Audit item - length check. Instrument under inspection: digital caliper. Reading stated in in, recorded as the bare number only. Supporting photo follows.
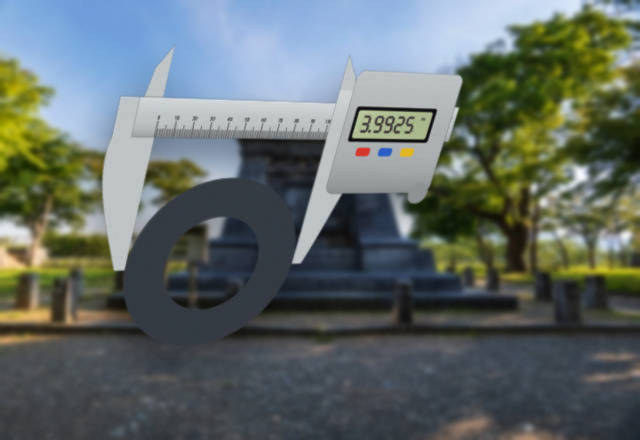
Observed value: 3.9925
